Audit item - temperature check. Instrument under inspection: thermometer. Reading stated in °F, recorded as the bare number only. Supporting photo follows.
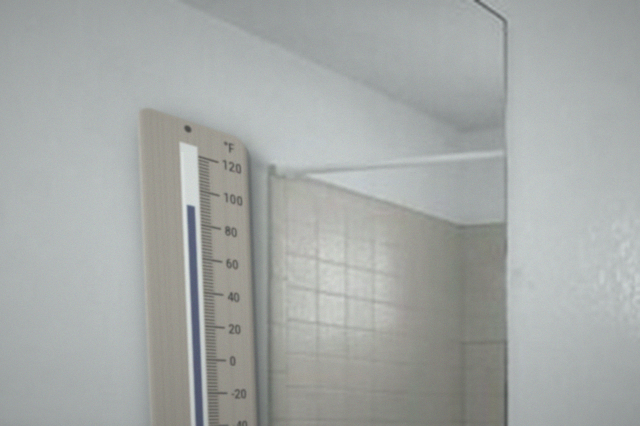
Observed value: 90
